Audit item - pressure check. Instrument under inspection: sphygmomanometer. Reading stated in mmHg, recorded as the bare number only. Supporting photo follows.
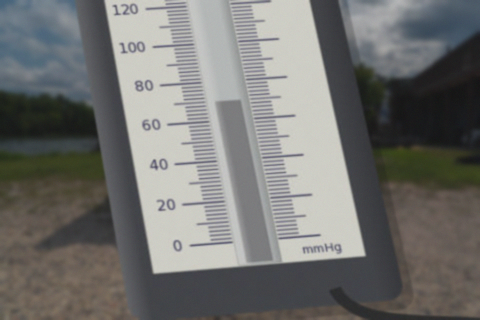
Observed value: 70
